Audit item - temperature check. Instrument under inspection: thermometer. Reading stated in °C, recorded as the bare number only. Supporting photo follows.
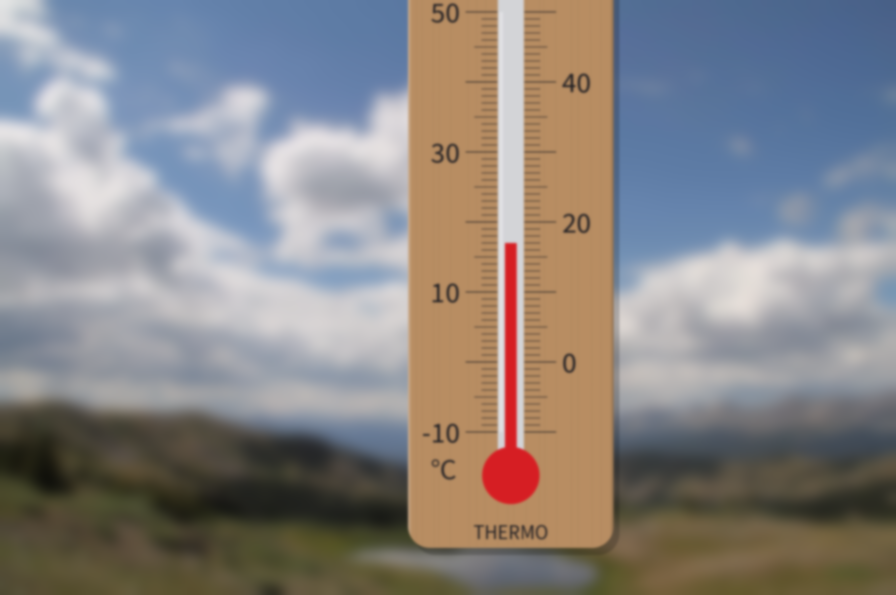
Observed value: 17
